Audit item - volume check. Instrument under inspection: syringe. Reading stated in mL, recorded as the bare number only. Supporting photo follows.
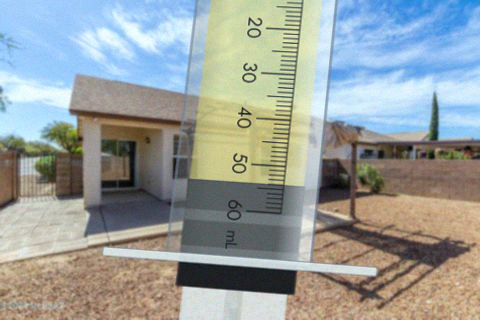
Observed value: 54
